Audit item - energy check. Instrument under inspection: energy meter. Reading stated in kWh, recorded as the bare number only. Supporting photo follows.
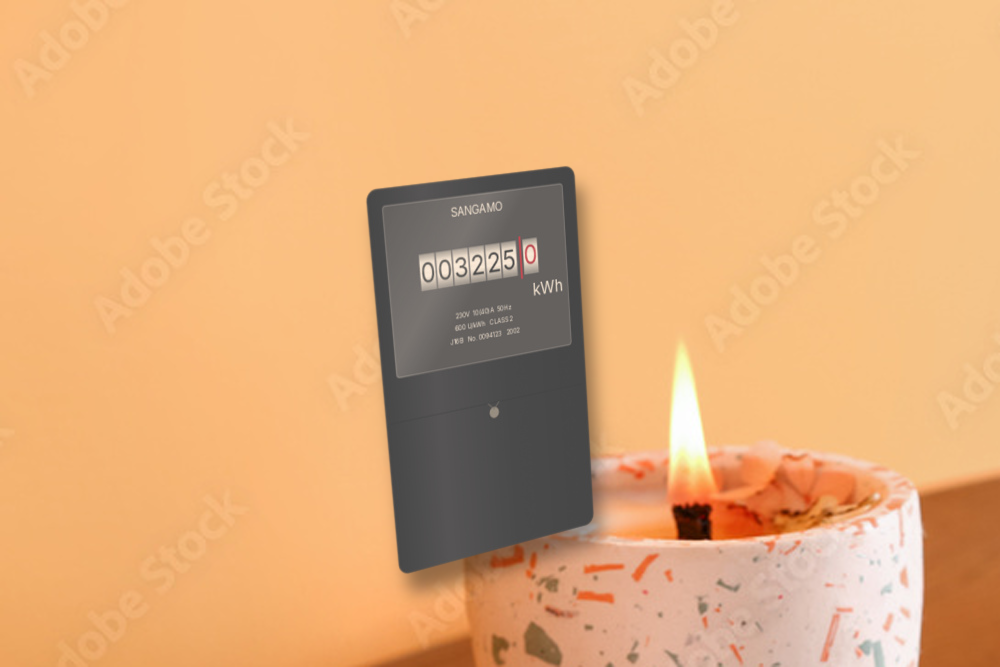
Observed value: 3225.0
